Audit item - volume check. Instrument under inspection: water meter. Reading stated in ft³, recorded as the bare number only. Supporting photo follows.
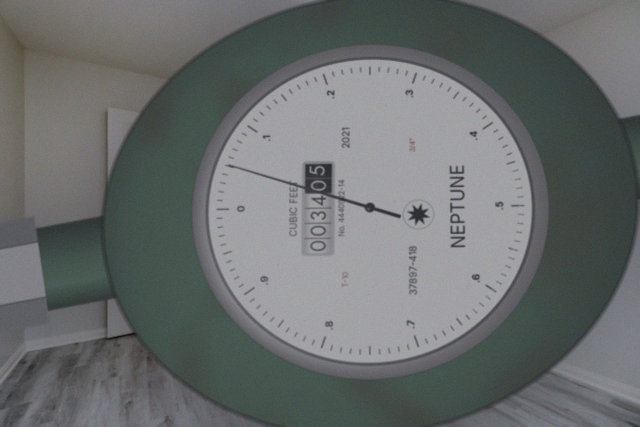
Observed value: 3405.05
